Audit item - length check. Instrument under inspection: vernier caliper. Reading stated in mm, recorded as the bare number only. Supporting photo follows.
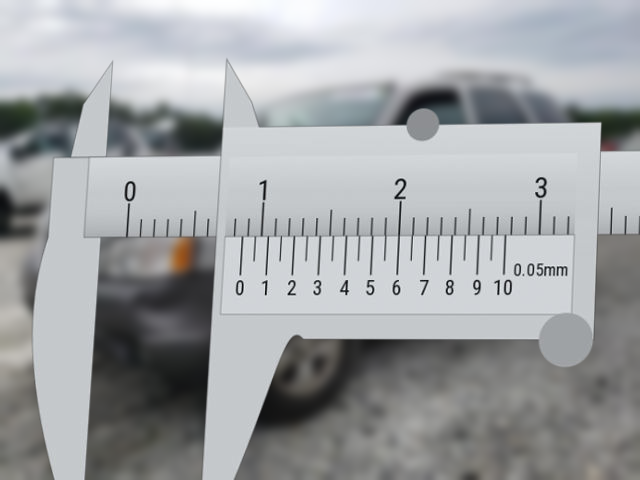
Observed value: 8.6
